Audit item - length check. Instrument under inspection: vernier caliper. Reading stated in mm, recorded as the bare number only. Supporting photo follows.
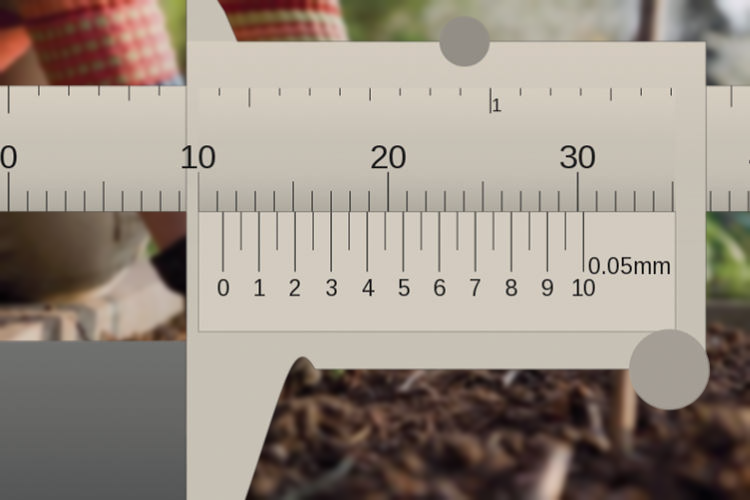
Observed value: 11.3
